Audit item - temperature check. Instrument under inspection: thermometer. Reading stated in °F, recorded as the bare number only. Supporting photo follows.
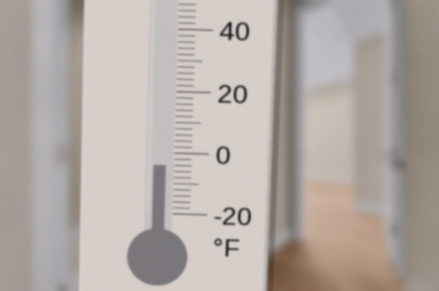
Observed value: -4
